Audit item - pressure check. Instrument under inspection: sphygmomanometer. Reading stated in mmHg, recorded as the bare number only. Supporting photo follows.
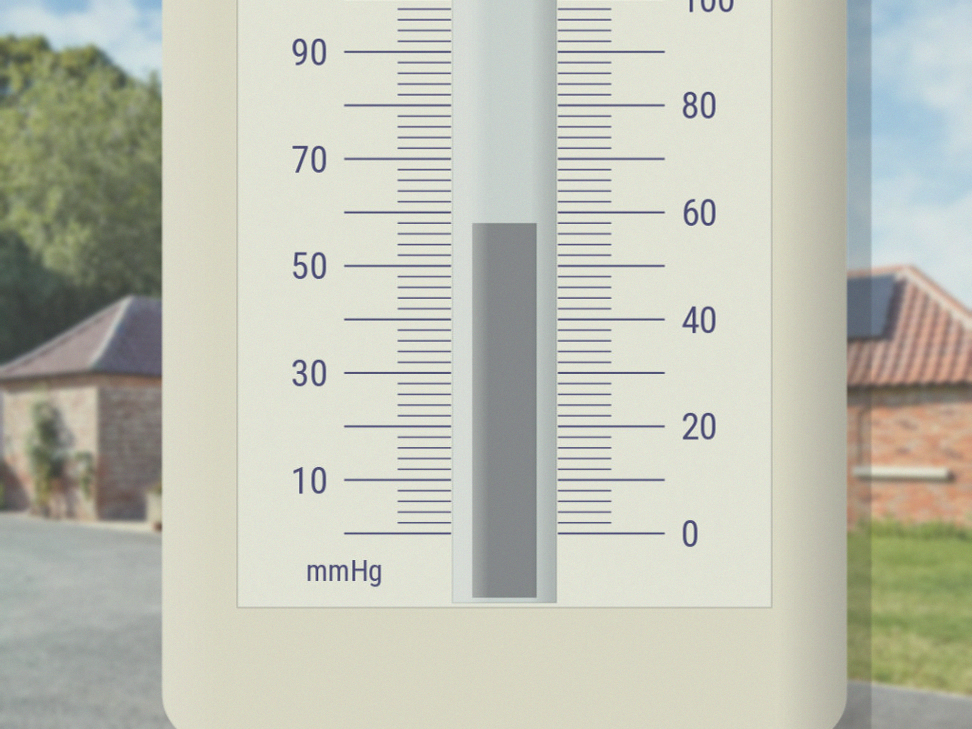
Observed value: 58
